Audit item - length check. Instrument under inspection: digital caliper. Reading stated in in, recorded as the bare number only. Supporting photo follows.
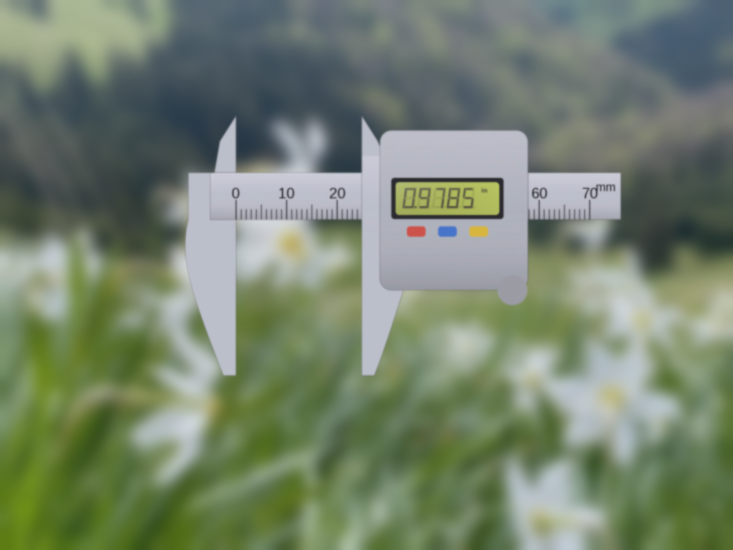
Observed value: 0.9785
